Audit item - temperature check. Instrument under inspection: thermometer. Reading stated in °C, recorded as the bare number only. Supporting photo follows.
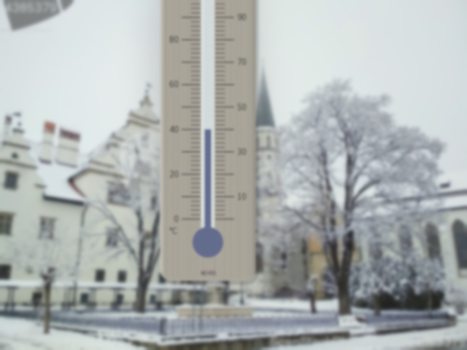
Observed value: 40
